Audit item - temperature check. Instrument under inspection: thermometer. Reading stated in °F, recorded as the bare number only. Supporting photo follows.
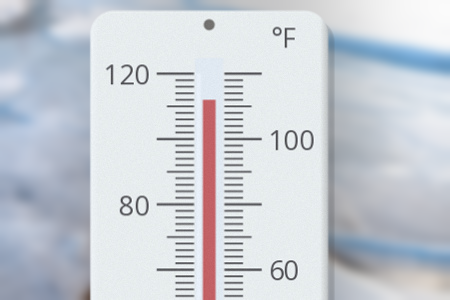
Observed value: 112
